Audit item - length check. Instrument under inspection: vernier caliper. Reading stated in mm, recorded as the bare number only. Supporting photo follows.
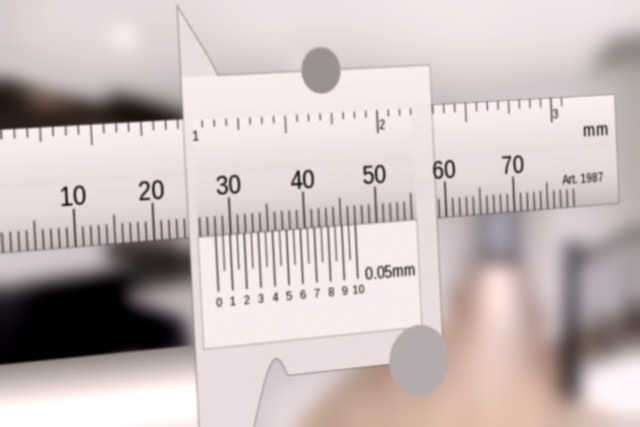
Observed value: 28.0
